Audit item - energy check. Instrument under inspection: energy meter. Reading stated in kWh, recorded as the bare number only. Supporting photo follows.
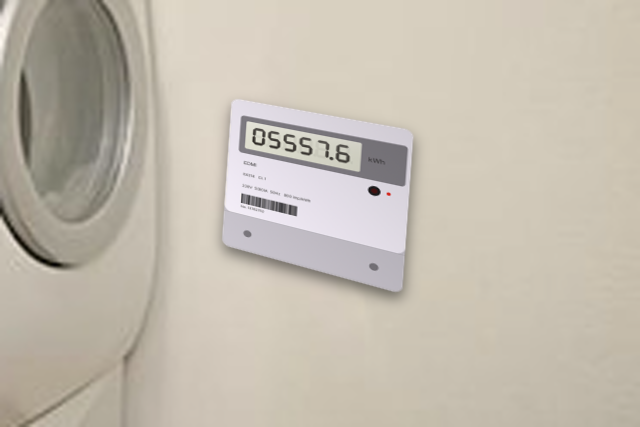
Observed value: 5557.6
